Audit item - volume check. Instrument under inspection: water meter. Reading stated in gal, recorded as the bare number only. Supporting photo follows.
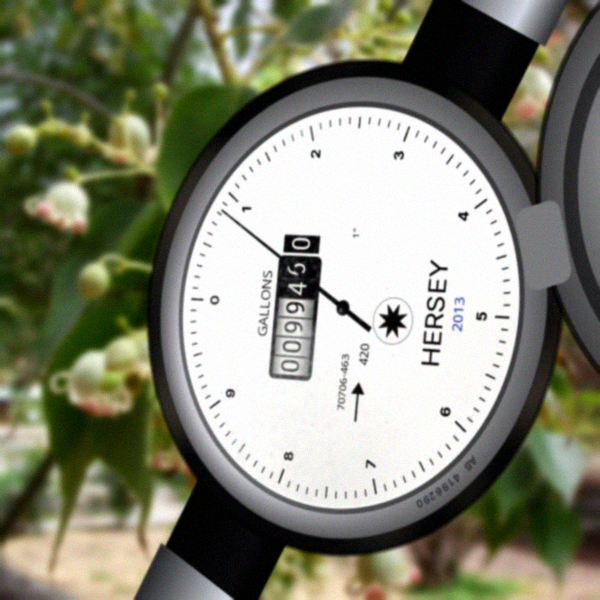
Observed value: 99460.8
